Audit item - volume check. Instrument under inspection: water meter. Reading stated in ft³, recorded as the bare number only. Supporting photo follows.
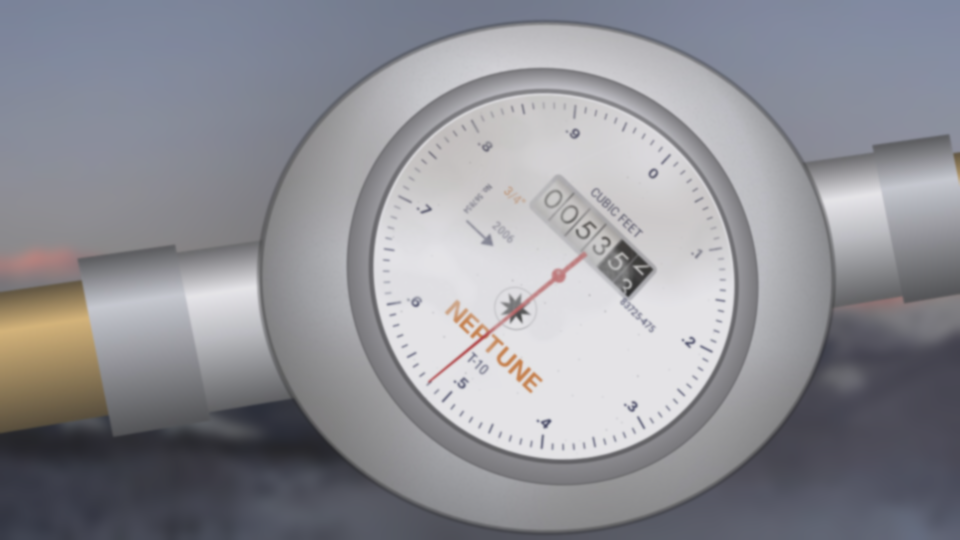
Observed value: 5352.52
